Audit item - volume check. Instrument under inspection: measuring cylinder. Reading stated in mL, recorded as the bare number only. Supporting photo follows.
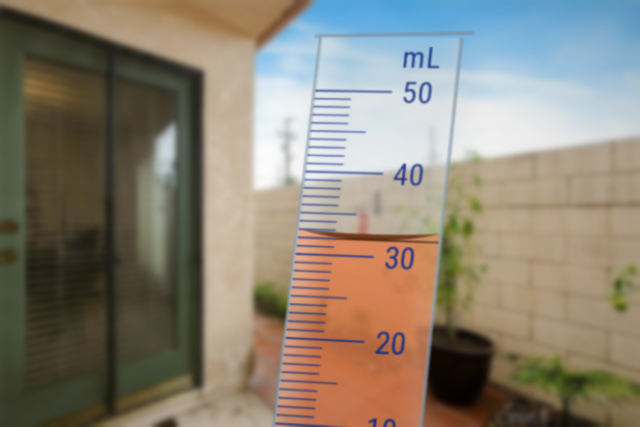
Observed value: 32
